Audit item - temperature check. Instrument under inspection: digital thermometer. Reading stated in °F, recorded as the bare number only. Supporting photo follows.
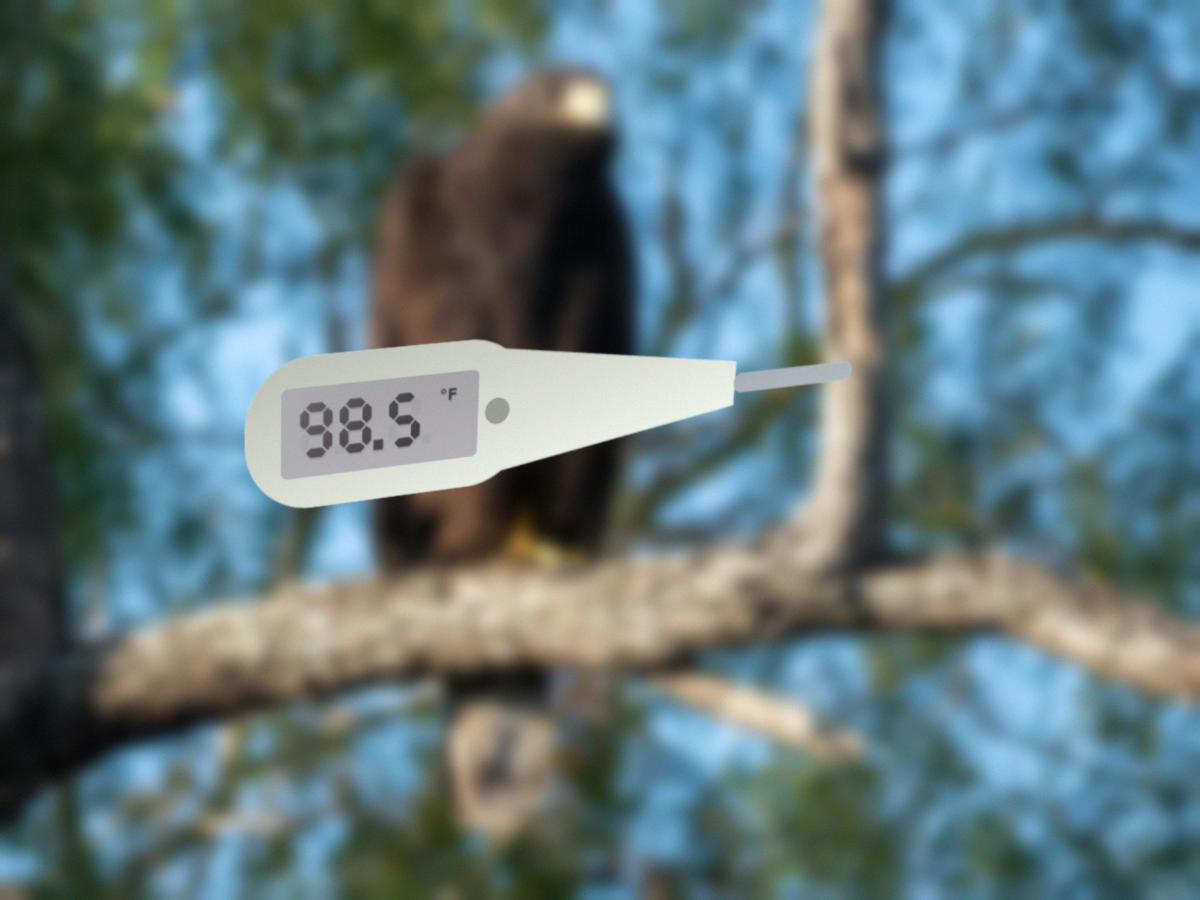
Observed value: 98.5
